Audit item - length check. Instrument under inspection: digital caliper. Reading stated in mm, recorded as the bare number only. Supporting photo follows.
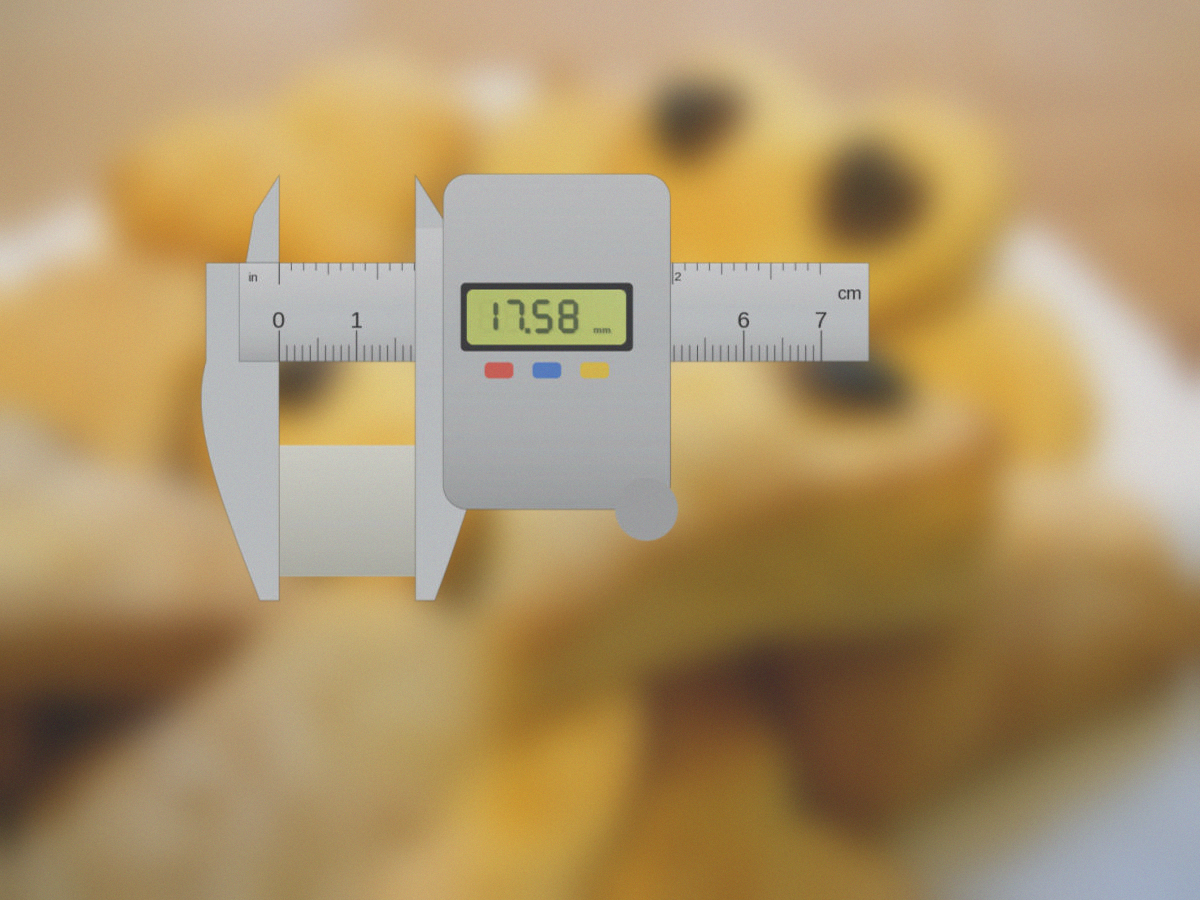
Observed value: 17.58
